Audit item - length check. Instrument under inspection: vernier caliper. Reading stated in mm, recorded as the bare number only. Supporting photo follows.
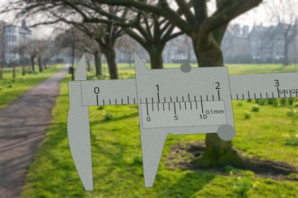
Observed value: 8.0
